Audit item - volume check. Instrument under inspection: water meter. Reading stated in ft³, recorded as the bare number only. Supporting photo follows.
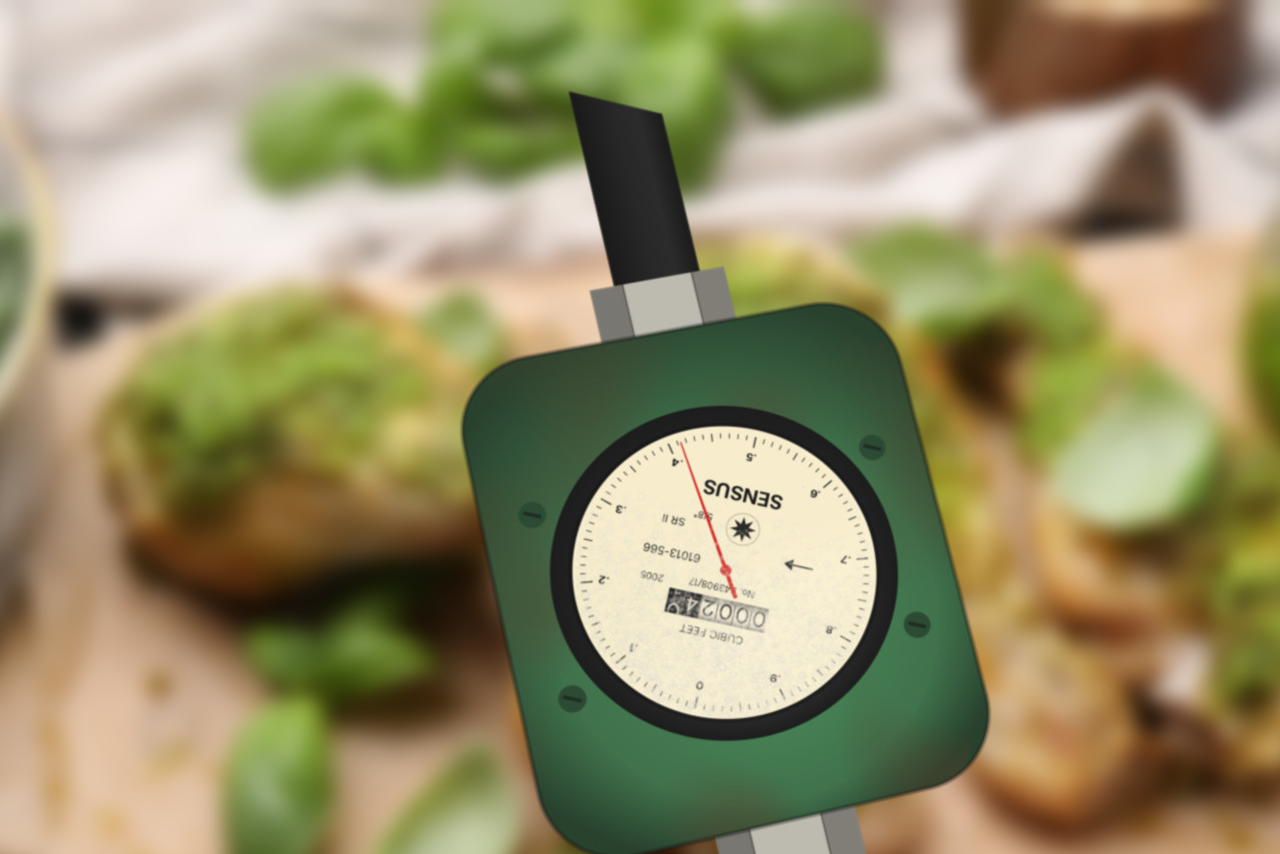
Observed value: 240.41
